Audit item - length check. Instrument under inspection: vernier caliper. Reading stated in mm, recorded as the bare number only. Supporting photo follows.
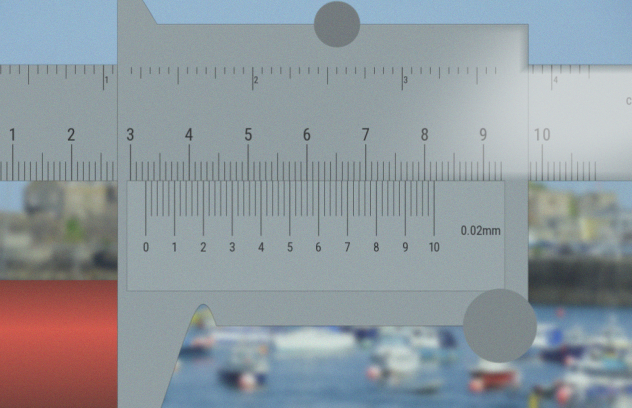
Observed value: 32.6
